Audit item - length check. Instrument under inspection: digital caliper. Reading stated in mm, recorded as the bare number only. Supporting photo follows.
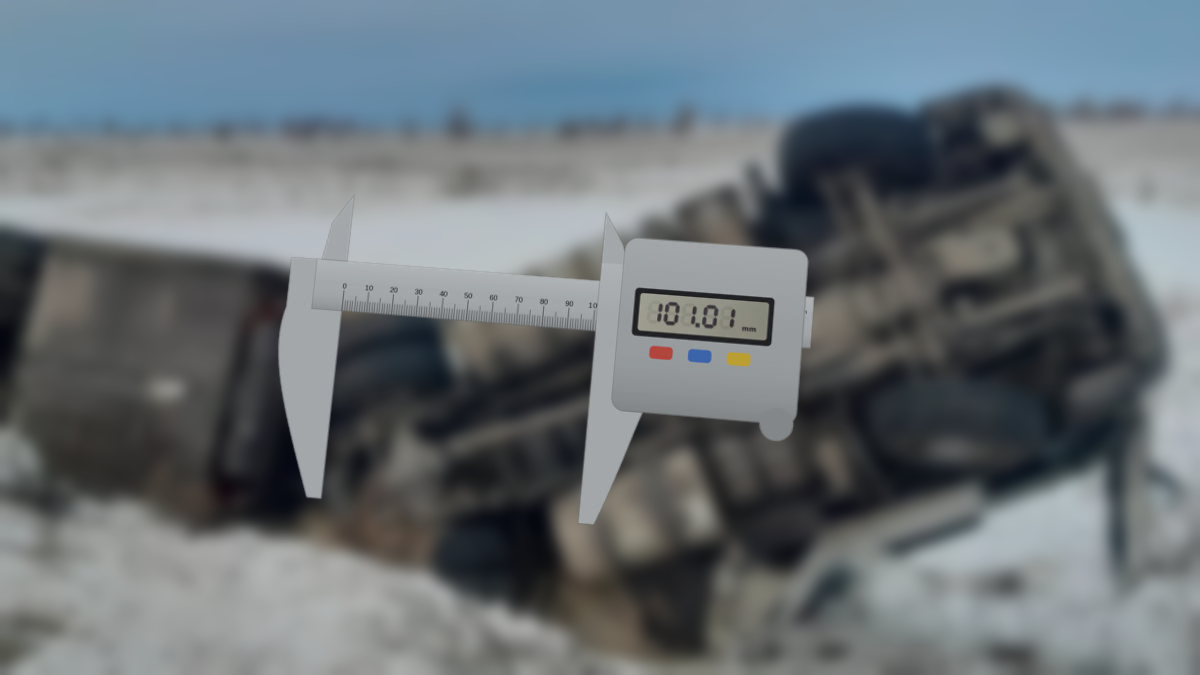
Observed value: 101.01
